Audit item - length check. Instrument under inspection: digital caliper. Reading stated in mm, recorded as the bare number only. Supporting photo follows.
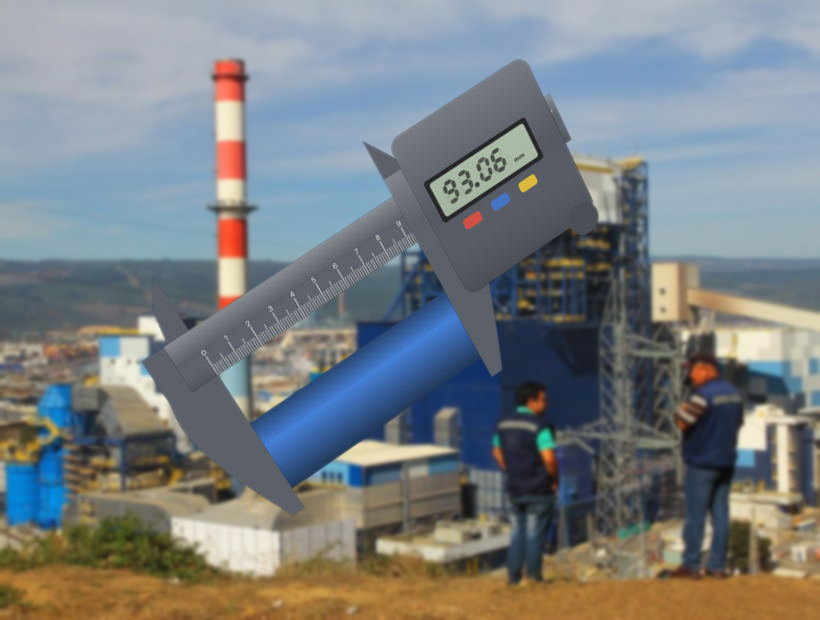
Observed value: 93.06
